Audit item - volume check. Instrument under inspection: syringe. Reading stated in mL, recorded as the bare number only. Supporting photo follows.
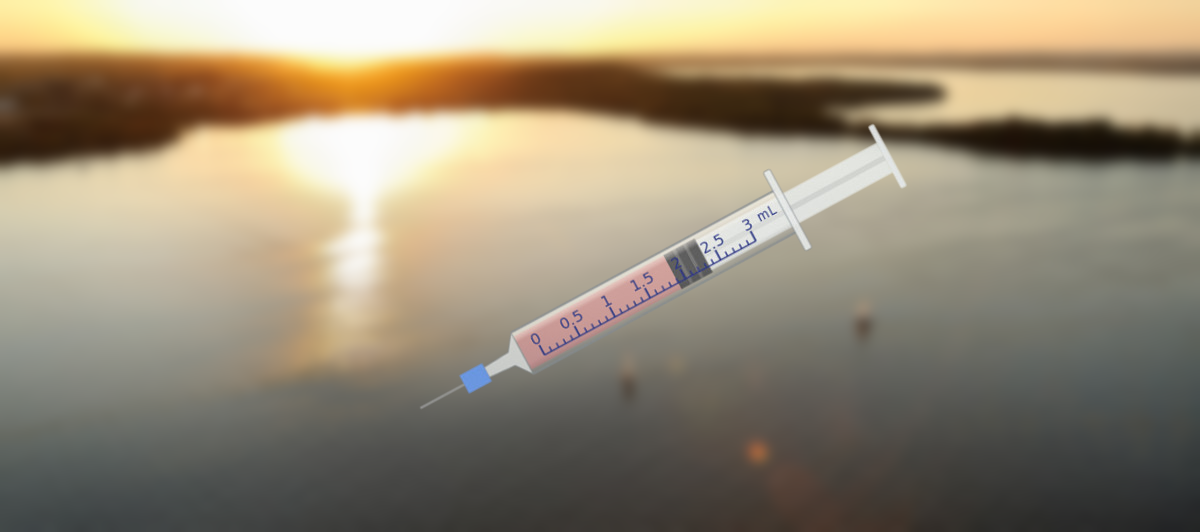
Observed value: 1.9
